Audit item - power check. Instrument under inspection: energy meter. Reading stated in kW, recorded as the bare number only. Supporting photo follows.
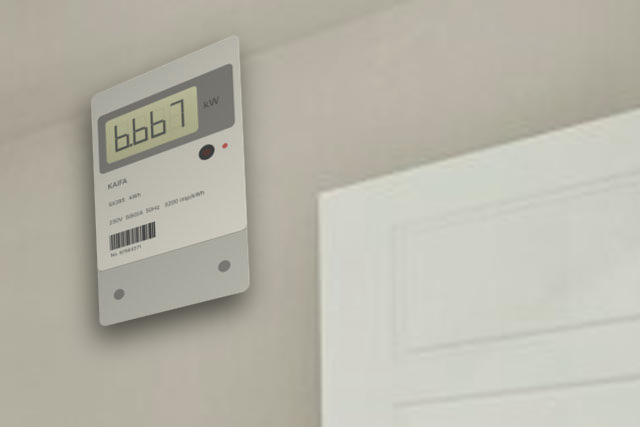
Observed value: 6.667
